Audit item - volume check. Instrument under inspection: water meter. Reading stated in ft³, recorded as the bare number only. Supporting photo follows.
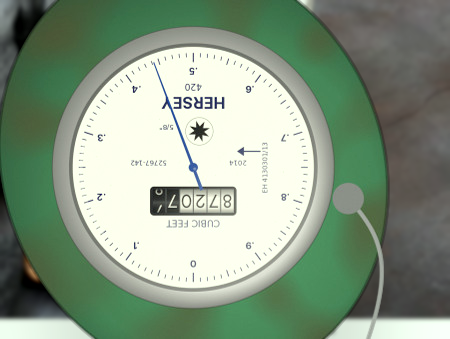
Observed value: 872077.44
